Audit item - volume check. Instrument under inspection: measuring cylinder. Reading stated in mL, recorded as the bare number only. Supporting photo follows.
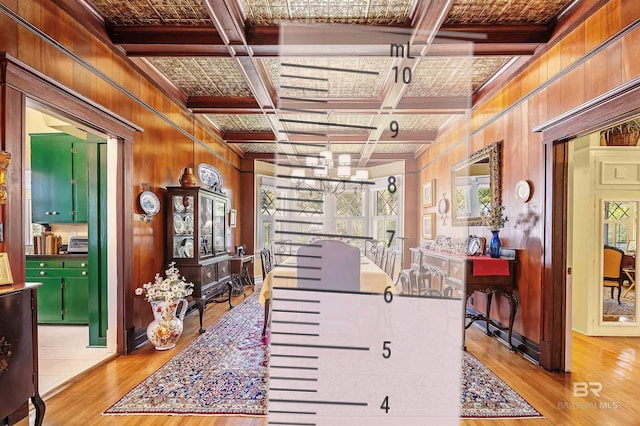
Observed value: 6
